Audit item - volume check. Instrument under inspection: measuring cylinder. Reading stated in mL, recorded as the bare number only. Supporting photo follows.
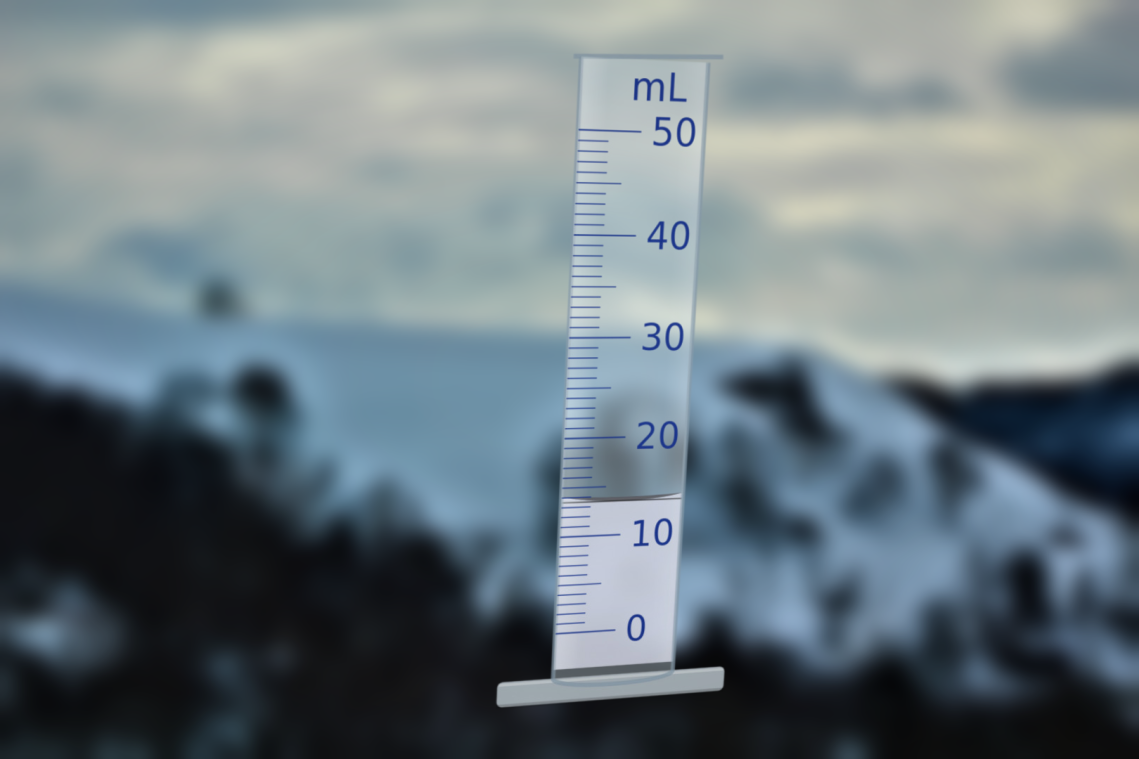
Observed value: 13.5
